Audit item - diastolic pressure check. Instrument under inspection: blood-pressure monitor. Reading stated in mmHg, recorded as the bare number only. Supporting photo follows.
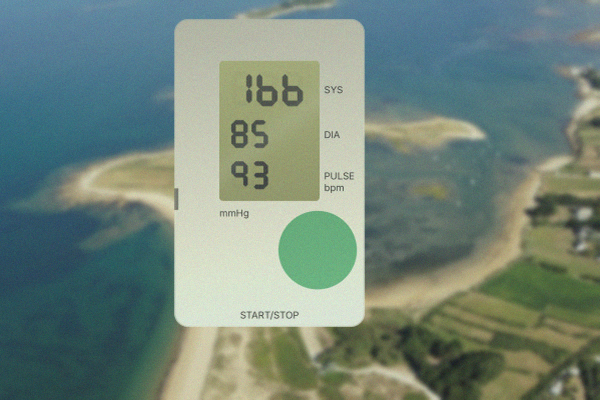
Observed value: 85
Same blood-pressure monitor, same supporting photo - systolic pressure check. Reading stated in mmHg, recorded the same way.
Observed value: 166
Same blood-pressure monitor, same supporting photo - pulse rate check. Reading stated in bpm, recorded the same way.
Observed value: 93
